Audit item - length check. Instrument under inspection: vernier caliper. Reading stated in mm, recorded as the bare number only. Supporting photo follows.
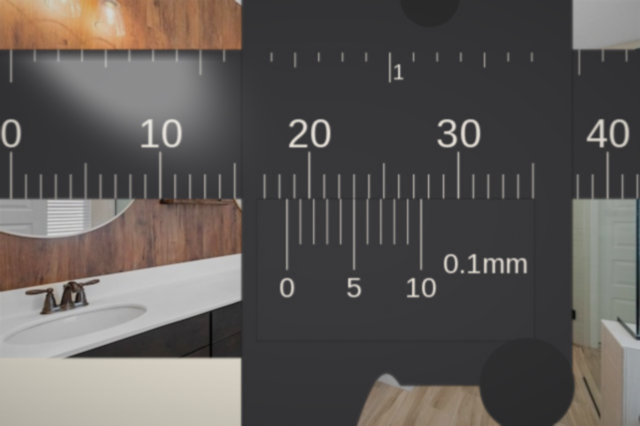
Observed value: 18.5
